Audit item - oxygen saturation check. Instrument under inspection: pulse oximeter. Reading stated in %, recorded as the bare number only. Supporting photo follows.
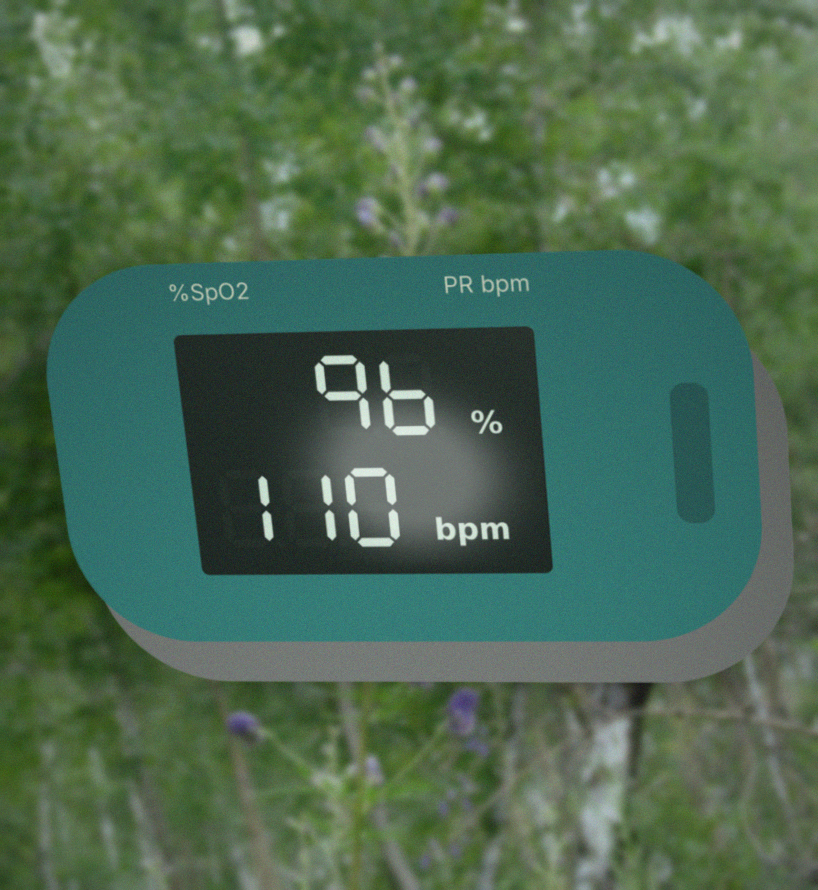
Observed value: 96
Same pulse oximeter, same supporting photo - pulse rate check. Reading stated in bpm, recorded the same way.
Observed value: 110
